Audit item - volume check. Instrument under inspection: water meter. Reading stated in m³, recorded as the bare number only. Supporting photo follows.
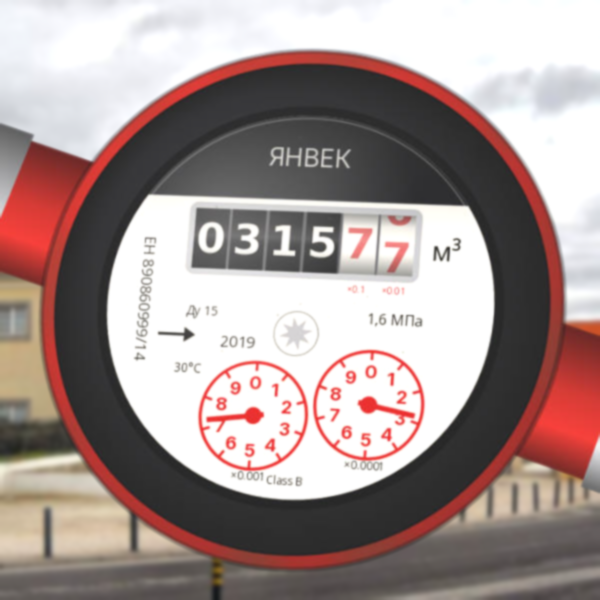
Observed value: 315.7672
